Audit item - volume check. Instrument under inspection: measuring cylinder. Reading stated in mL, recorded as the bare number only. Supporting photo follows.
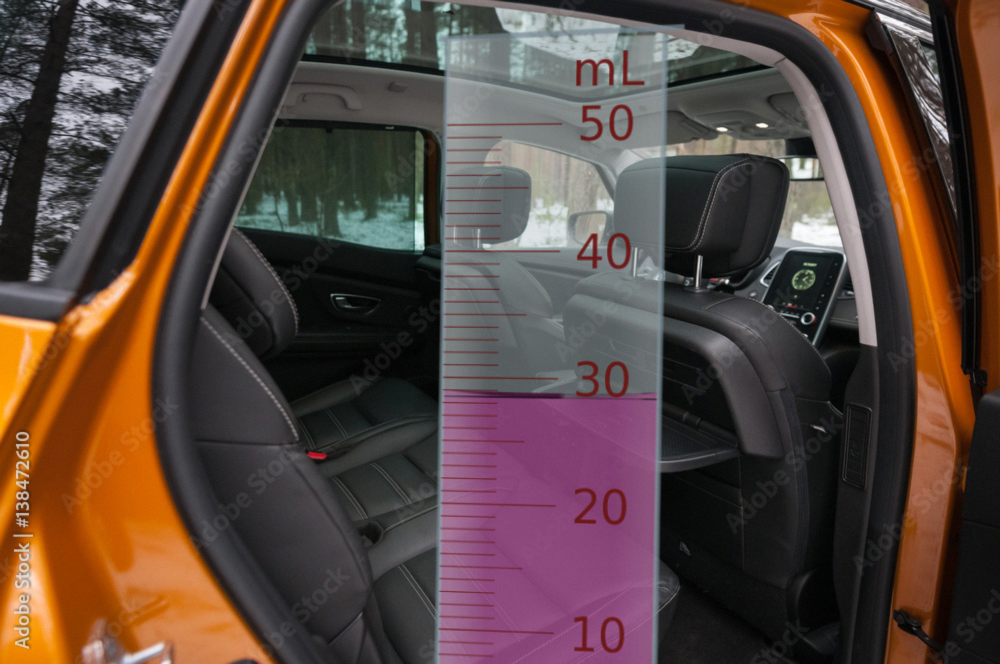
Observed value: 28.5
